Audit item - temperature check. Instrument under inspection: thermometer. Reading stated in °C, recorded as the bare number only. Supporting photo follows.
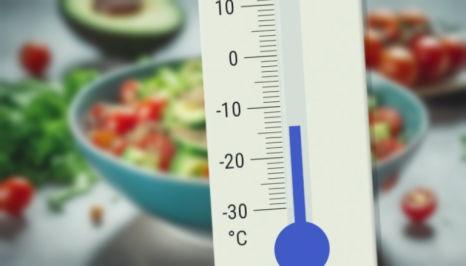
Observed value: -14
